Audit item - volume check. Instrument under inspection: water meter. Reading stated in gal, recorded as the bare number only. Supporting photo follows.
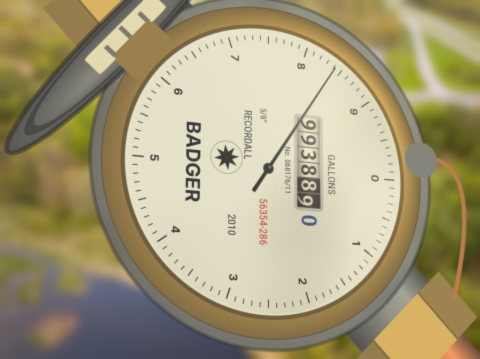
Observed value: 9938888.4
